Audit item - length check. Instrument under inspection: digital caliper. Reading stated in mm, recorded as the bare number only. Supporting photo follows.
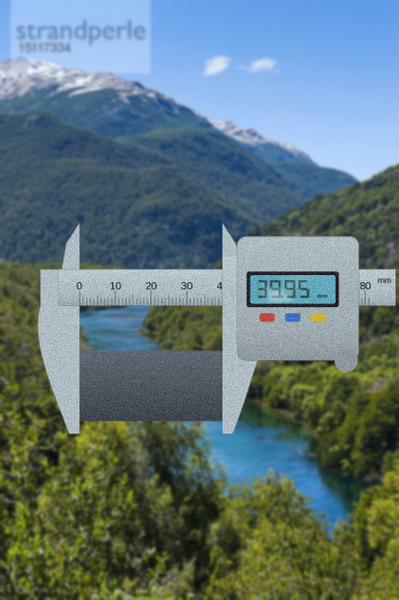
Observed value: 39.95
